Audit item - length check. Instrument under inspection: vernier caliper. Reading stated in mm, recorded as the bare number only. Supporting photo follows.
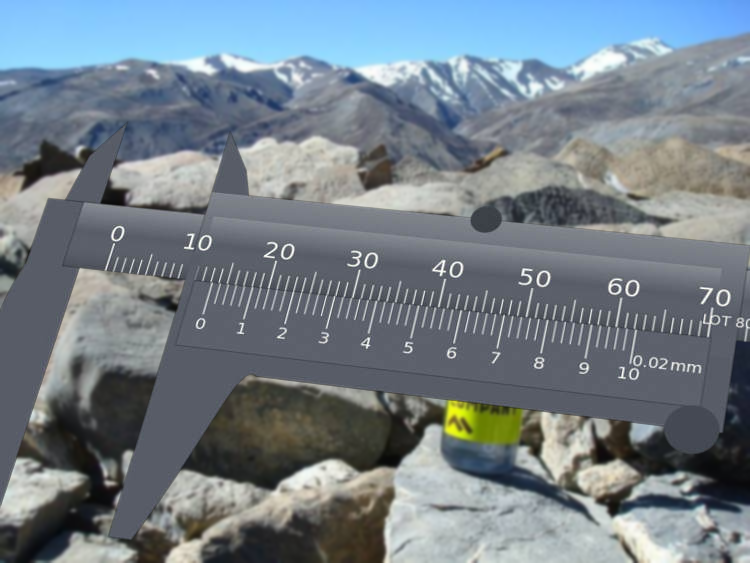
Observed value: 13.2
